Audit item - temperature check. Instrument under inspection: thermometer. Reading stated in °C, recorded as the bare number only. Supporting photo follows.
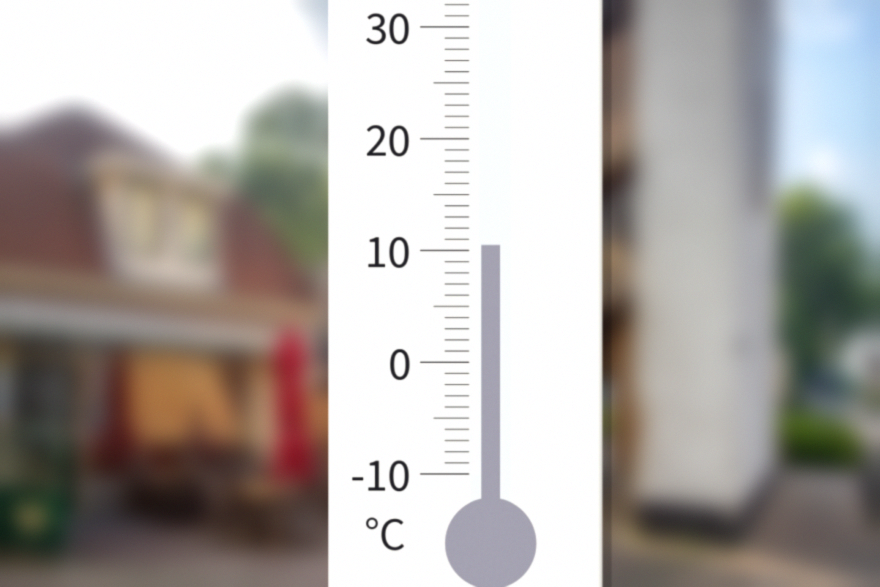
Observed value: 10.5
